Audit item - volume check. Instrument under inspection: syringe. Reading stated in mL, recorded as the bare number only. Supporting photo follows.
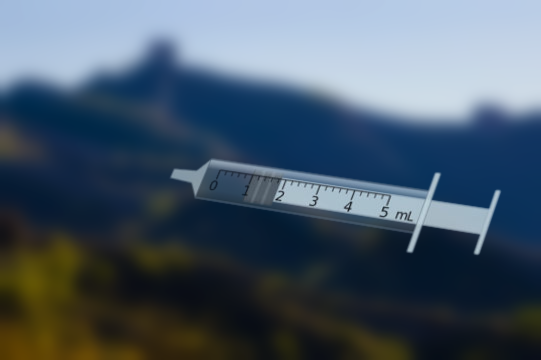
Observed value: 1
